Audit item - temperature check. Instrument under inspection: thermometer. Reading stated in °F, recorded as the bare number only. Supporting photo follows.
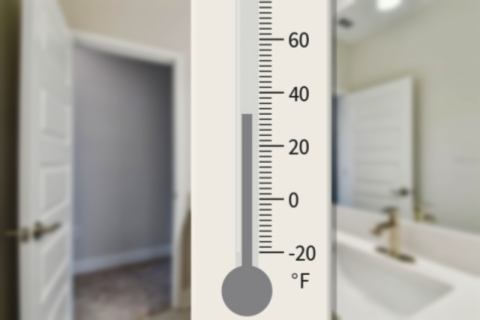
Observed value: 32
